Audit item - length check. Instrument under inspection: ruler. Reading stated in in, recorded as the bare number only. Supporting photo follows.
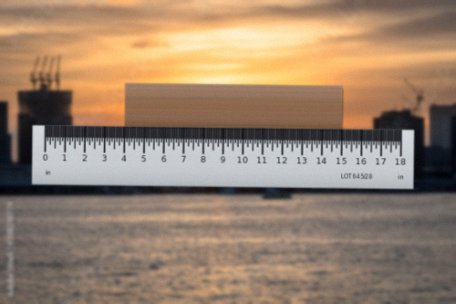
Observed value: 11
